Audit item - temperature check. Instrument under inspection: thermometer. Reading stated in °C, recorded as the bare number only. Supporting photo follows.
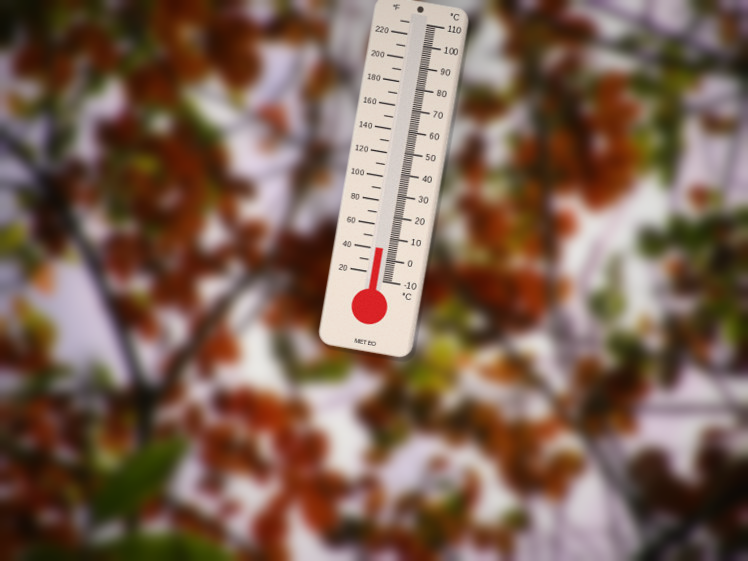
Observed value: 5
